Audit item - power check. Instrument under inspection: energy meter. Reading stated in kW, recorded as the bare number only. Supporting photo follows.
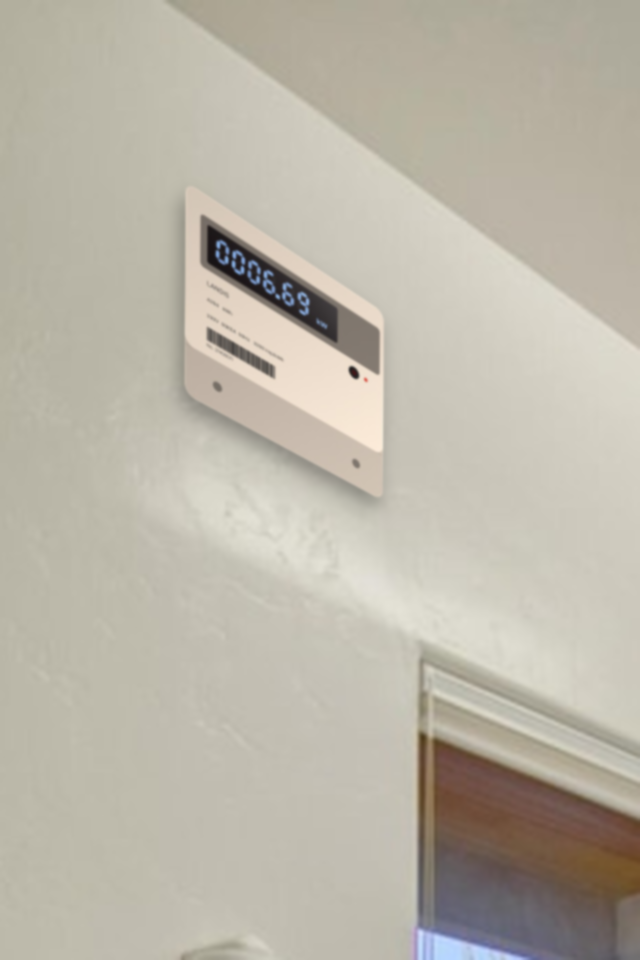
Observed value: 6.69
